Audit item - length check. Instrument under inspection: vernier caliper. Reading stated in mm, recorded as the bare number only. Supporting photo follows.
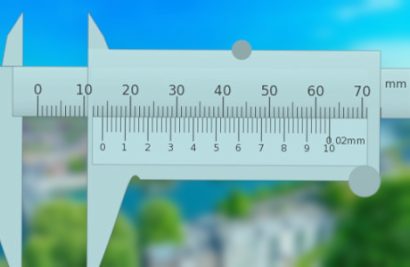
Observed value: 14.0
